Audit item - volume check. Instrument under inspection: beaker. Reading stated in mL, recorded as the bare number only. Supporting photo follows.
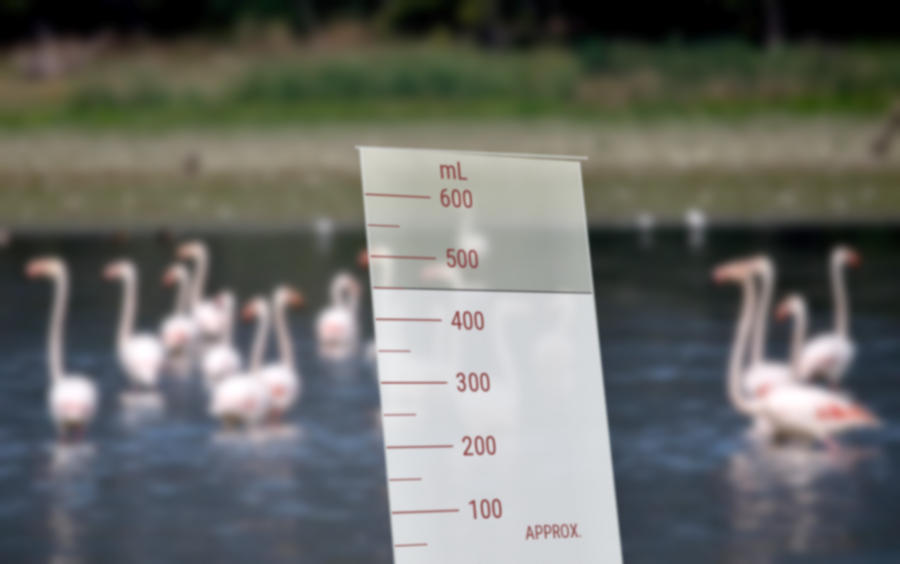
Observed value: 450
